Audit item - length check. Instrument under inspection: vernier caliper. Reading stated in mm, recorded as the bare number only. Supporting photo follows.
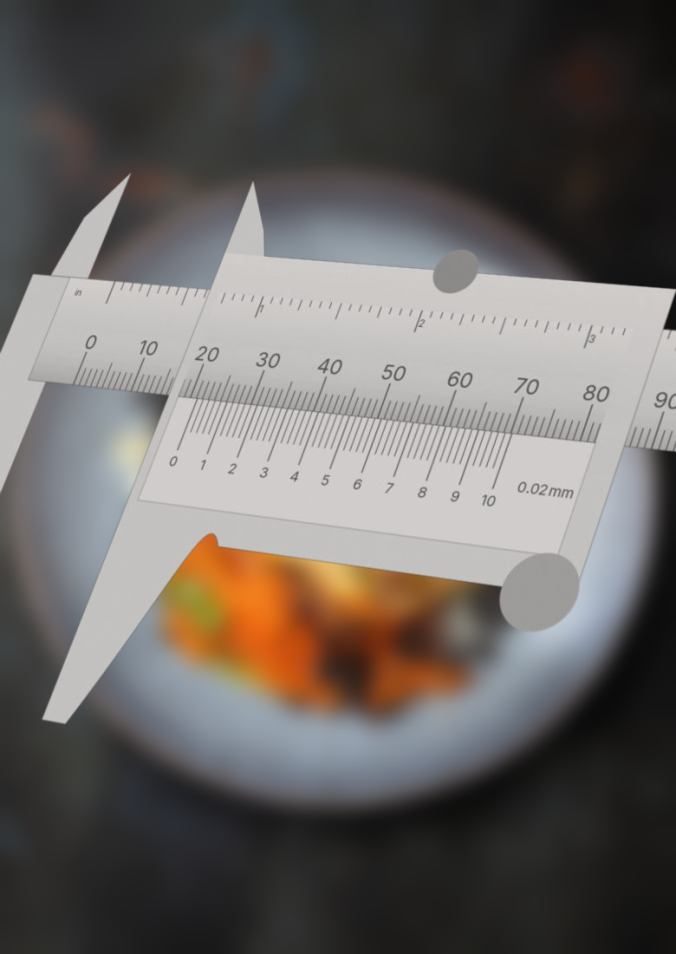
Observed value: 21.2
